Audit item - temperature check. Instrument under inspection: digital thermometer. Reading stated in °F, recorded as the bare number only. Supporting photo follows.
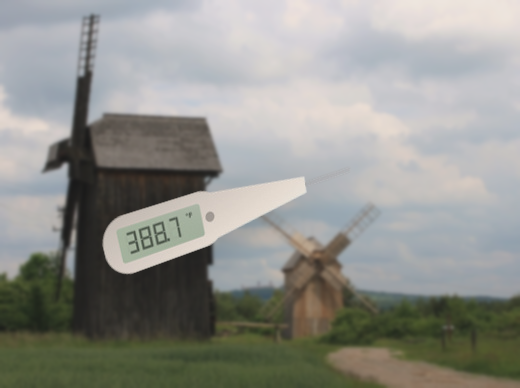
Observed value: 388.7
